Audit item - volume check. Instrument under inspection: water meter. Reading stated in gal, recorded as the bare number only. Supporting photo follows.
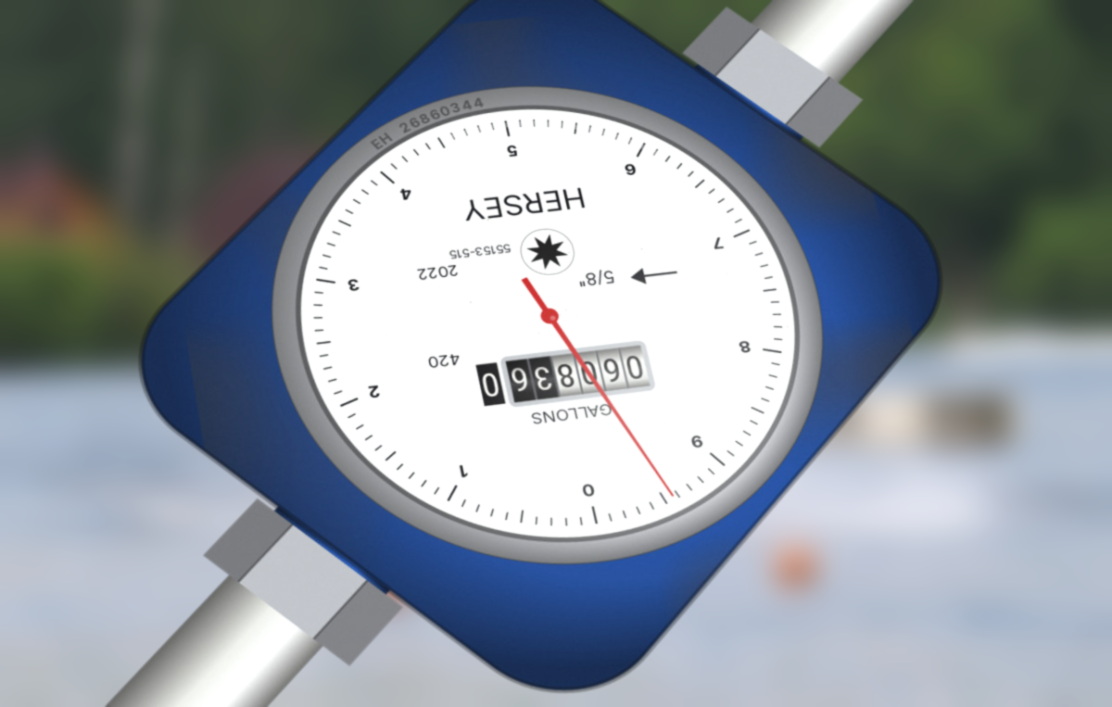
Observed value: 608359.4
